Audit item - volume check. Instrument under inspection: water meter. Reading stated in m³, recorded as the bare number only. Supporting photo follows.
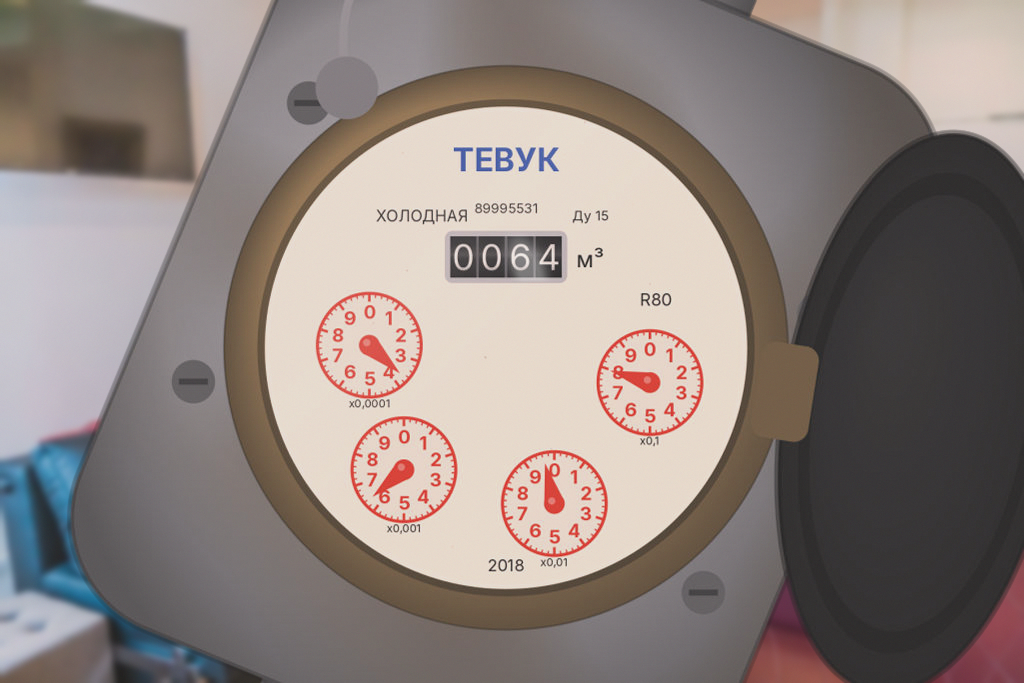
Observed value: 64.7963
